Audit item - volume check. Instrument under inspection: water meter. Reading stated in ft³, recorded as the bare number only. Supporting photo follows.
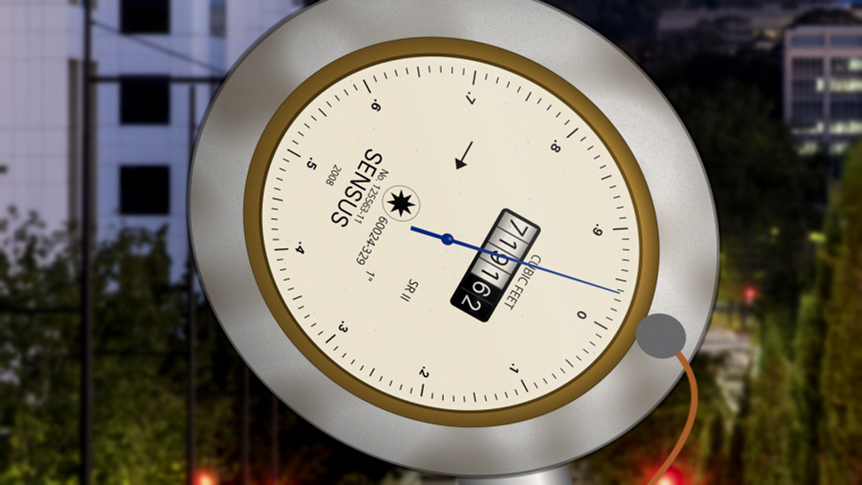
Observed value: 719161.96
